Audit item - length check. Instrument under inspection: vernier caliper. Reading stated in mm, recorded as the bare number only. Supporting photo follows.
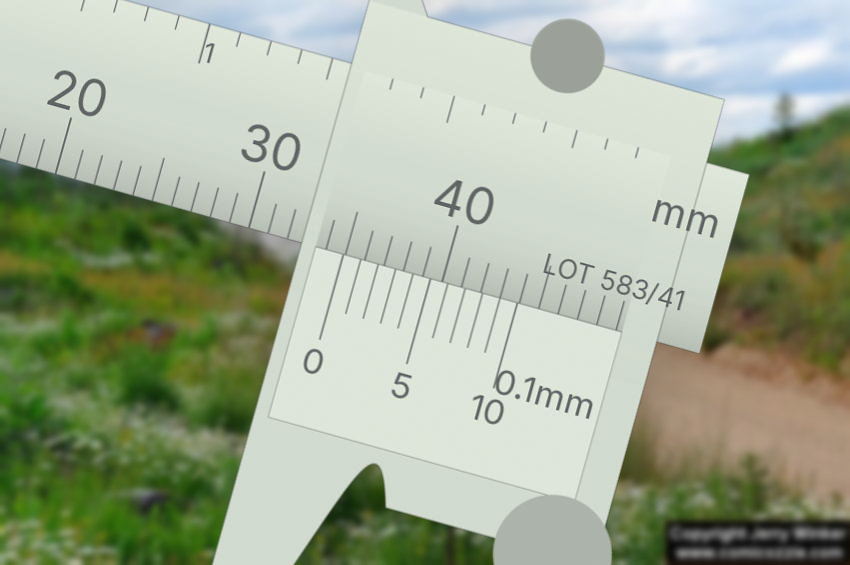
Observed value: 34.9
